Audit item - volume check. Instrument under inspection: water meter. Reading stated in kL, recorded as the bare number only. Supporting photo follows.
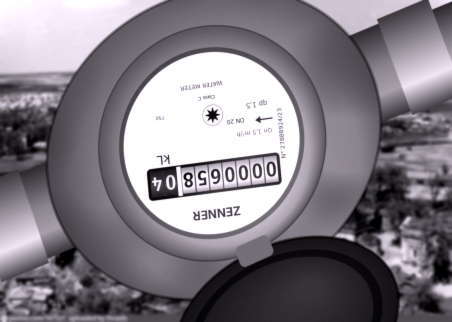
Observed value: 658.04
